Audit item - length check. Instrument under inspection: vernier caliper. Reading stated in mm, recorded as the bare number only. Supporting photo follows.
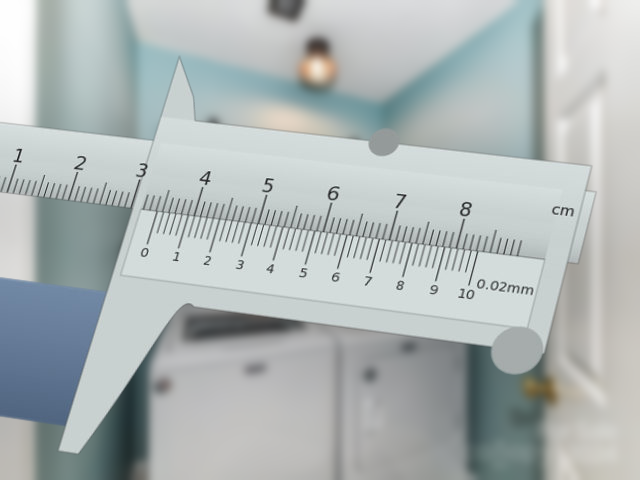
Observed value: 34.2
